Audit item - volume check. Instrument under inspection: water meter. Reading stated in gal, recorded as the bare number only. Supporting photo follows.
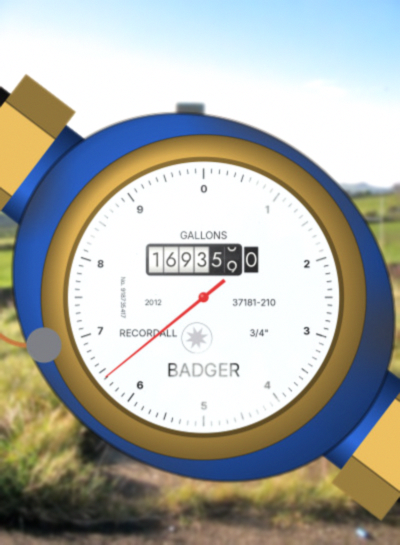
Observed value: 1693586.4
